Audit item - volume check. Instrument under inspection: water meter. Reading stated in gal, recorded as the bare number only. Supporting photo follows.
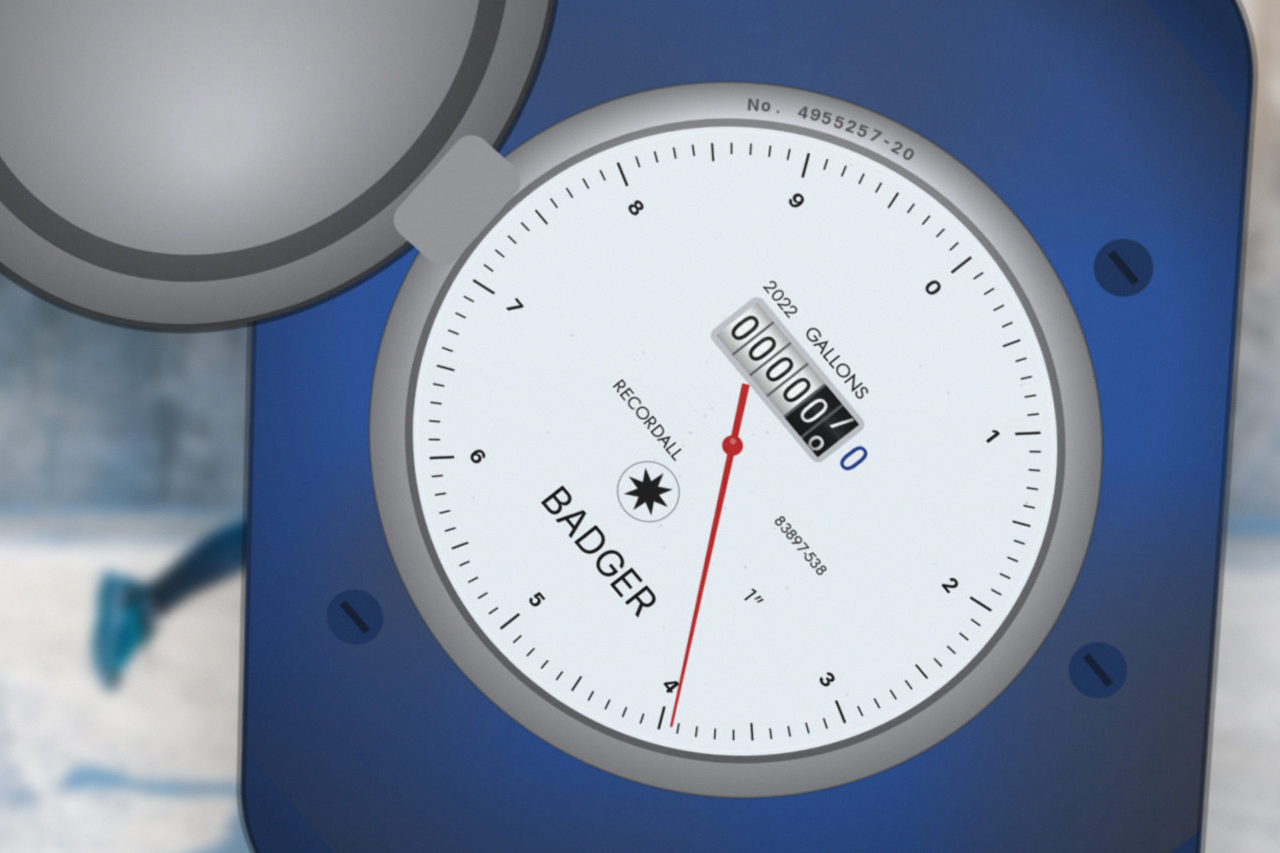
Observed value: 73.9
